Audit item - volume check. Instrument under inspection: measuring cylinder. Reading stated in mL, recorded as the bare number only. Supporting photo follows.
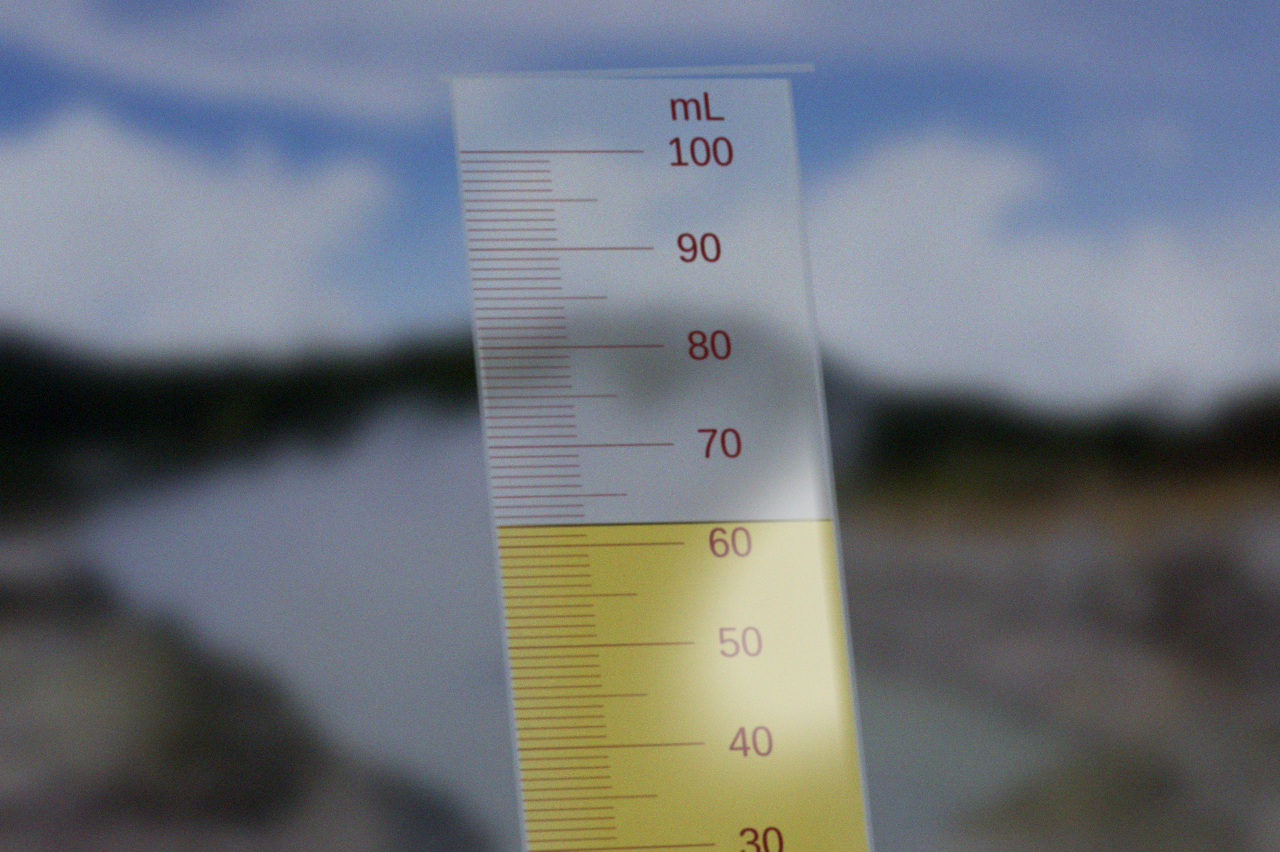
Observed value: 62
